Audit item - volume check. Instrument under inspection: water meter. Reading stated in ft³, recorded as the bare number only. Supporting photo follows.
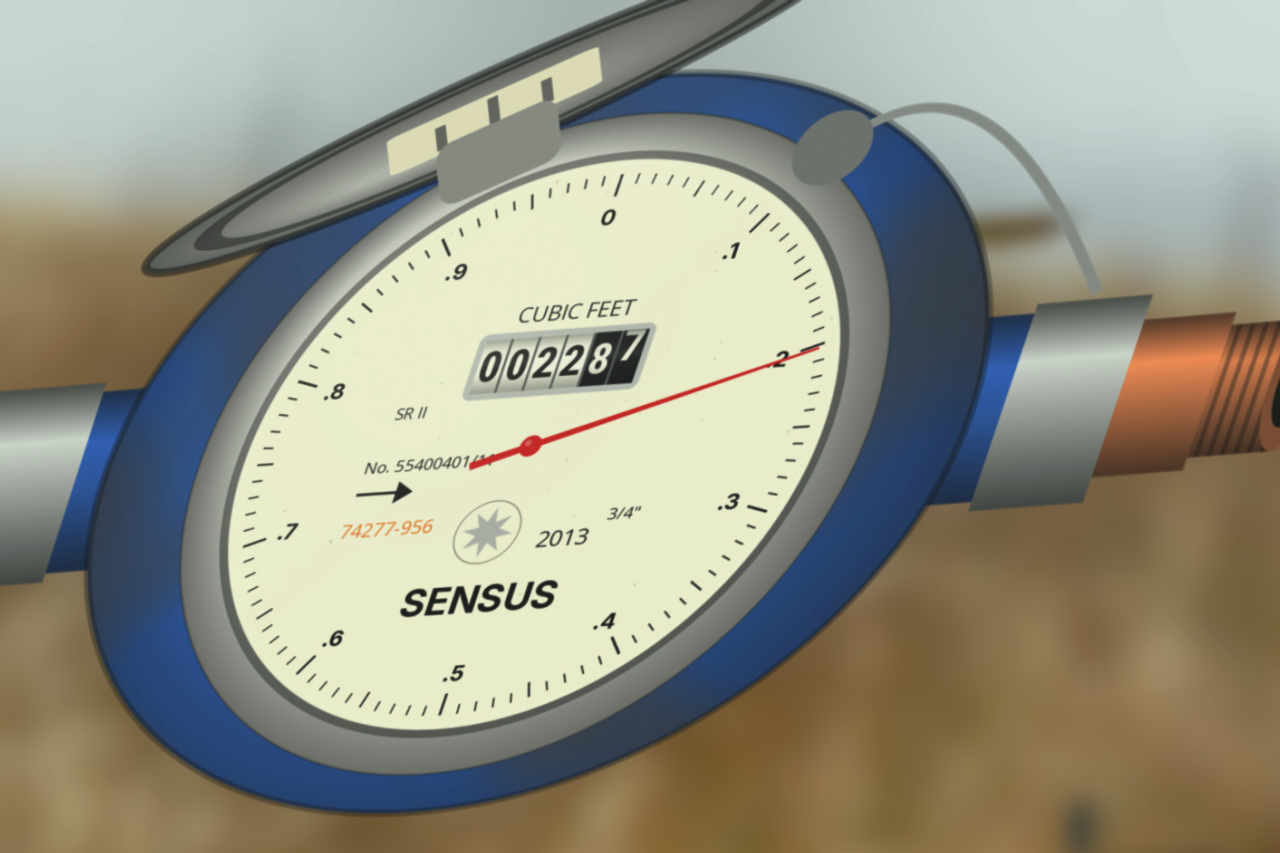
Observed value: 2287.20
